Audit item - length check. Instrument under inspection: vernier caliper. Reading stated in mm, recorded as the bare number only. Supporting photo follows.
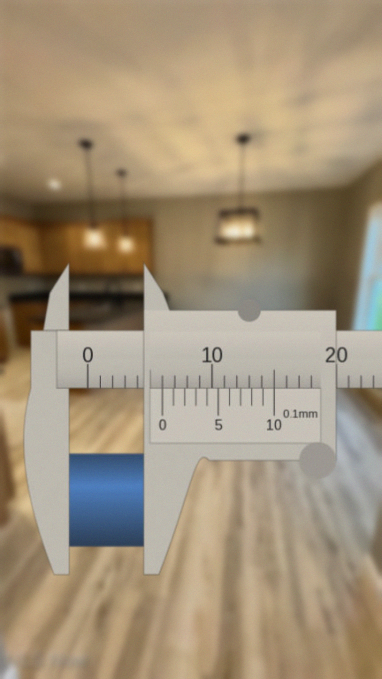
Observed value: 6.0
